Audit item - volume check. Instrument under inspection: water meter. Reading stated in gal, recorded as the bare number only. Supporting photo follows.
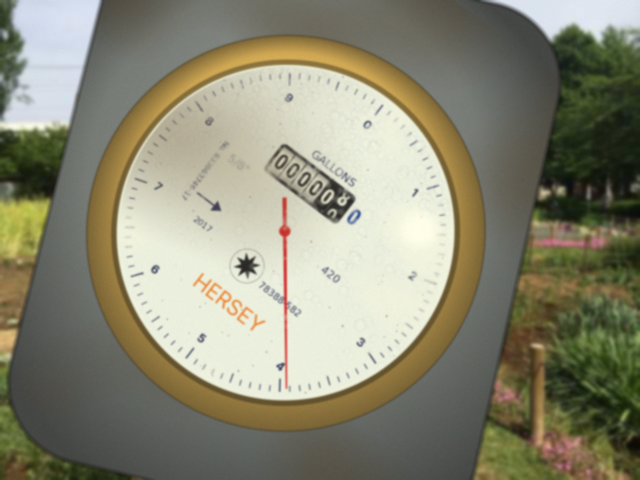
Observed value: 83.9
